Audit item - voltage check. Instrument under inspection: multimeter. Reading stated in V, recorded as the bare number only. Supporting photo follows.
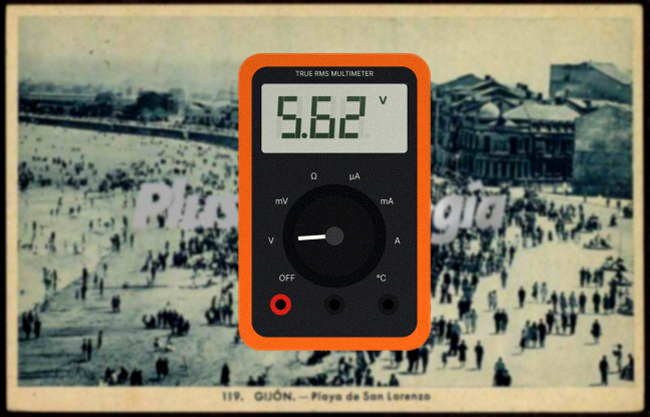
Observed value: 5.62
